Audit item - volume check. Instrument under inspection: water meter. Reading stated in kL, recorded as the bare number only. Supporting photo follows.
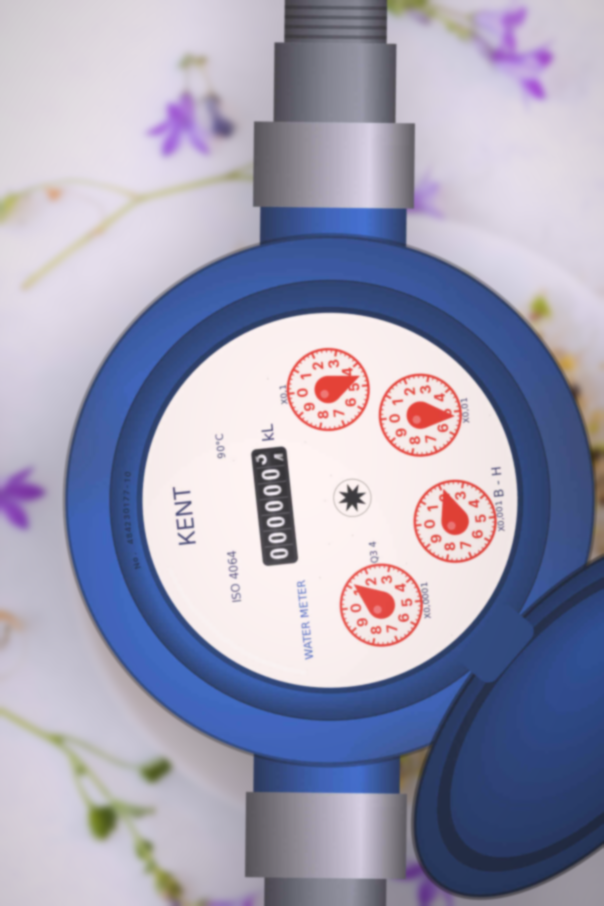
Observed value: 3.4521
